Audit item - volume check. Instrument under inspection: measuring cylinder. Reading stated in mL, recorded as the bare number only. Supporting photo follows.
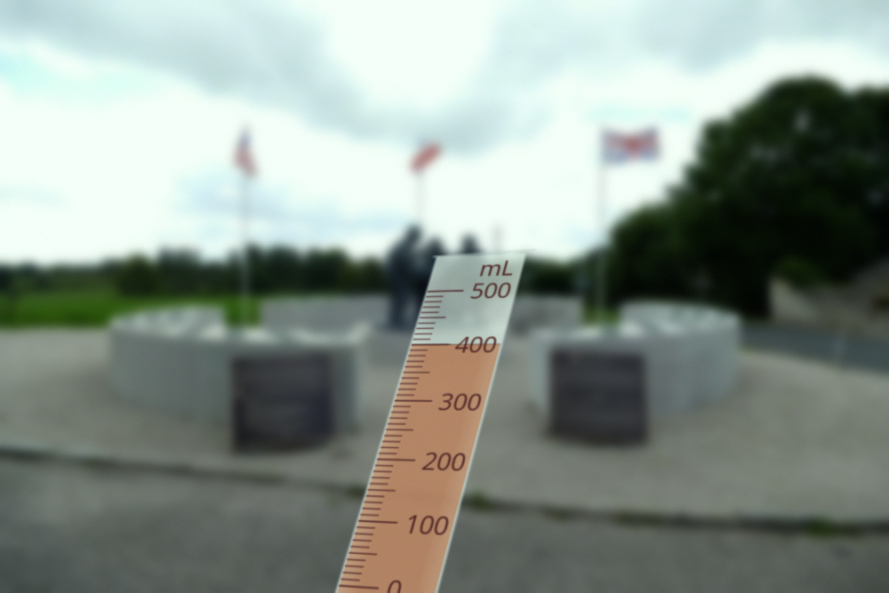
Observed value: 400
